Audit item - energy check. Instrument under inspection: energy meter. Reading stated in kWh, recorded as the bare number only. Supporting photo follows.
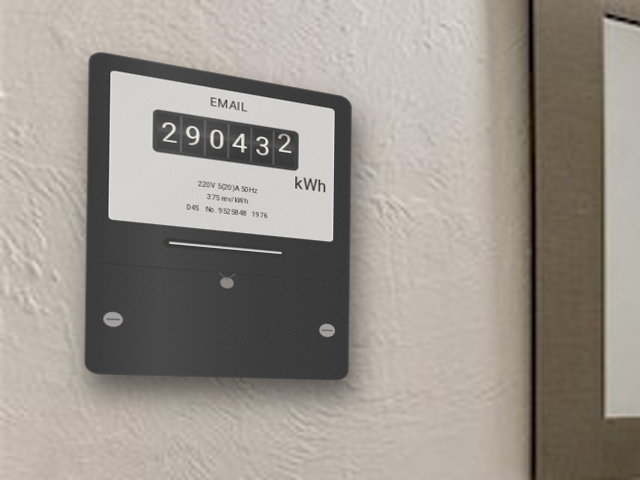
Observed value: 290432
